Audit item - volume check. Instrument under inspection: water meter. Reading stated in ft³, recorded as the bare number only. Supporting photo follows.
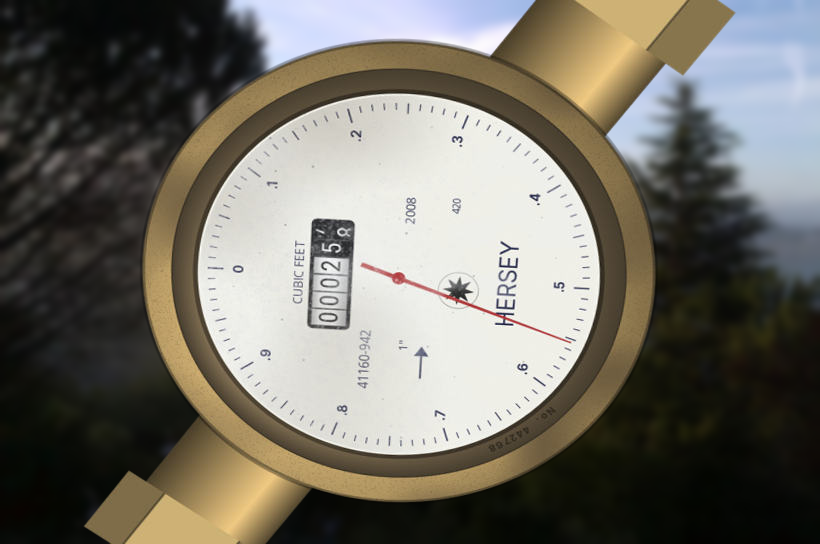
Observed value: 257.55
